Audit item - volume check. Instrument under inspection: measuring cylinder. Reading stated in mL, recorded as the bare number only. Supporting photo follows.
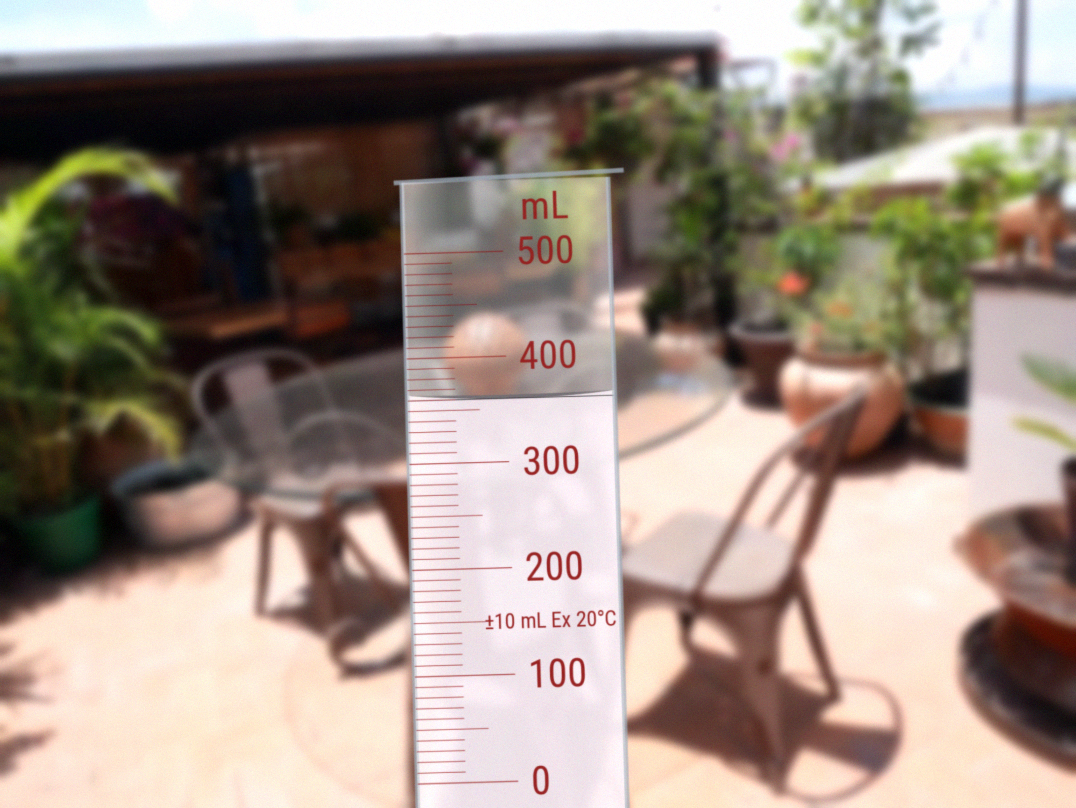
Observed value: 360
